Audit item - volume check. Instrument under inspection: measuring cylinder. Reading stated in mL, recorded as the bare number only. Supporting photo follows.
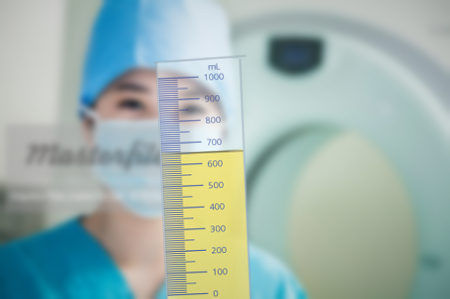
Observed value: 650
